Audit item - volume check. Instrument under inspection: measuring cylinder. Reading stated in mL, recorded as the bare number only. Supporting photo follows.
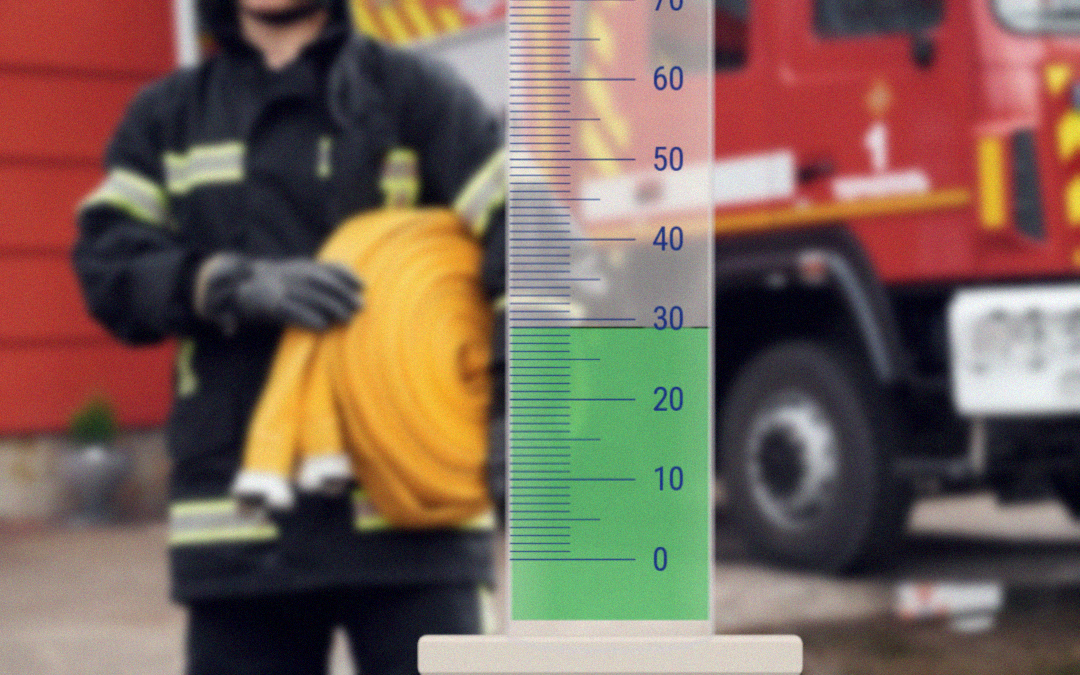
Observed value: 29
